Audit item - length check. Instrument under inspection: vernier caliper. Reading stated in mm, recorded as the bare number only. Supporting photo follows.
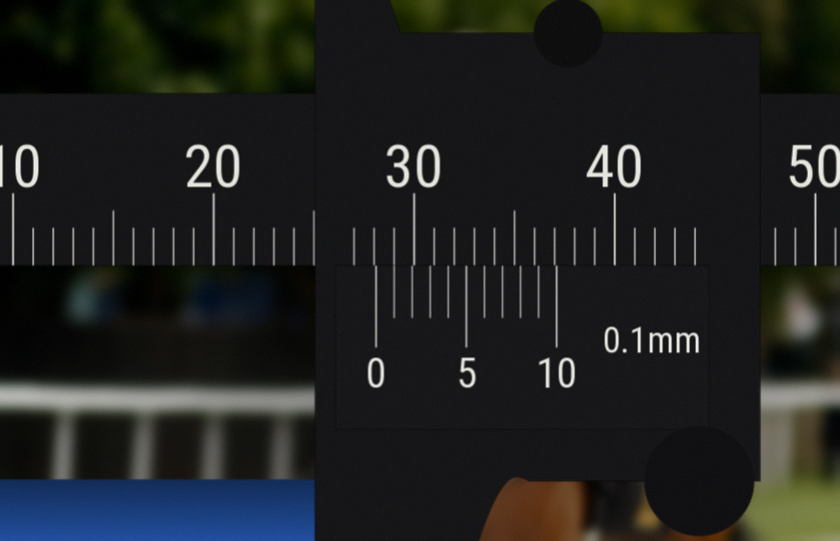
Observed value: 28.1
